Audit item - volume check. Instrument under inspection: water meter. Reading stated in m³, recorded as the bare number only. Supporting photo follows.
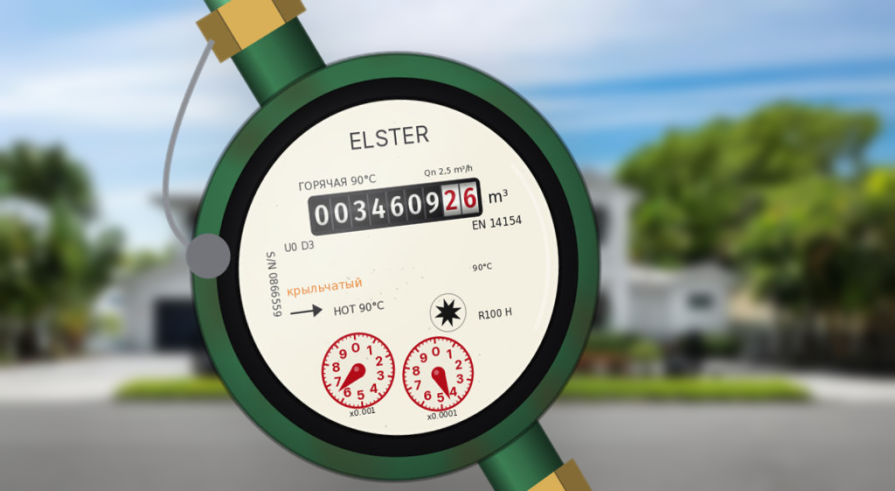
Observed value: 34609.2664
